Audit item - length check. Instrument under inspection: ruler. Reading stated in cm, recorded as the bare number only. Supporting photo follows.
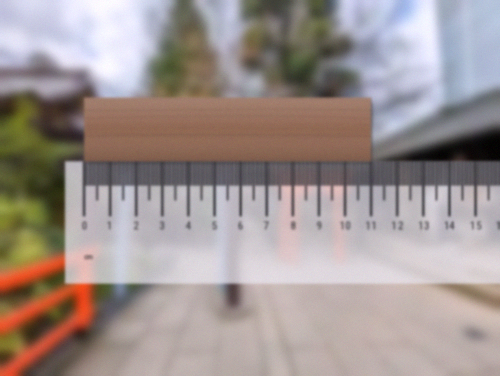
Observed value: 11
